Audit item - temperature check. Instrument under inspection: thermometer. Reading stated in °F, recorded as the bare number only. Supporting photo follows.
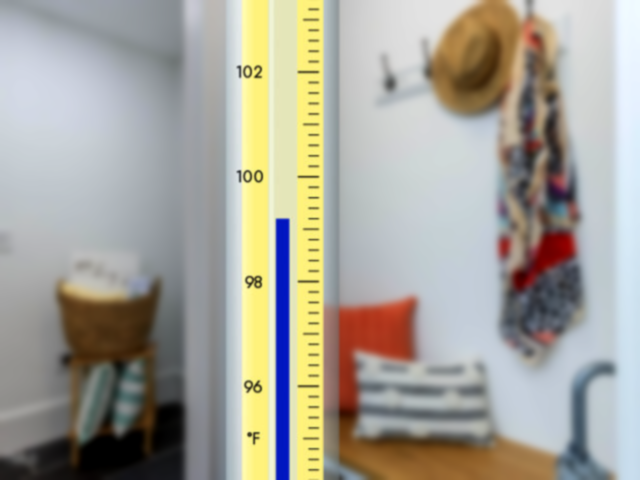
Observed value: 99.2
